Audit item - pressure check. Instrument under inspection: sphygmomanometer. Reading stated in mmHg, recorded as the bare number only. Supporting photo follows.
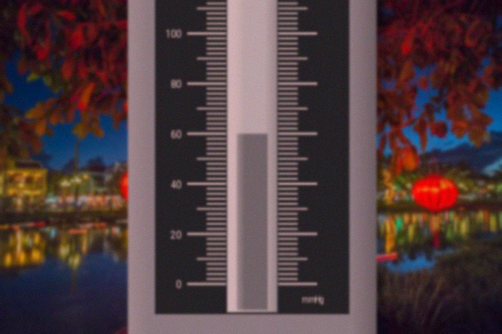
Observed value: 60
